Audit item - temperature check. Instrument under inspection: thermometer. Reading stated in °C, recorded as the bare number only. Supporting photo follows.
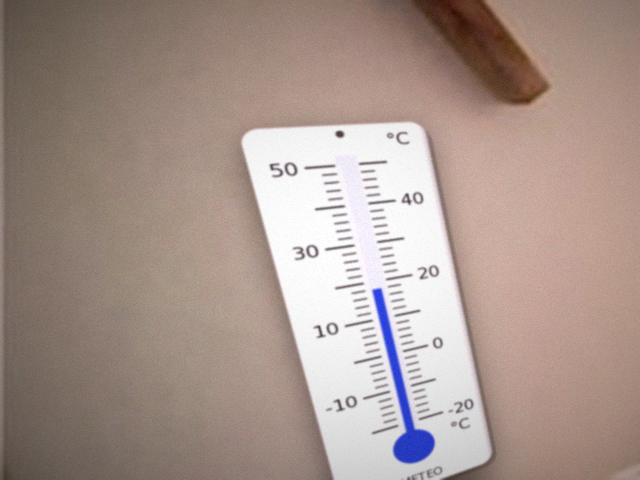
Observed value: 18
